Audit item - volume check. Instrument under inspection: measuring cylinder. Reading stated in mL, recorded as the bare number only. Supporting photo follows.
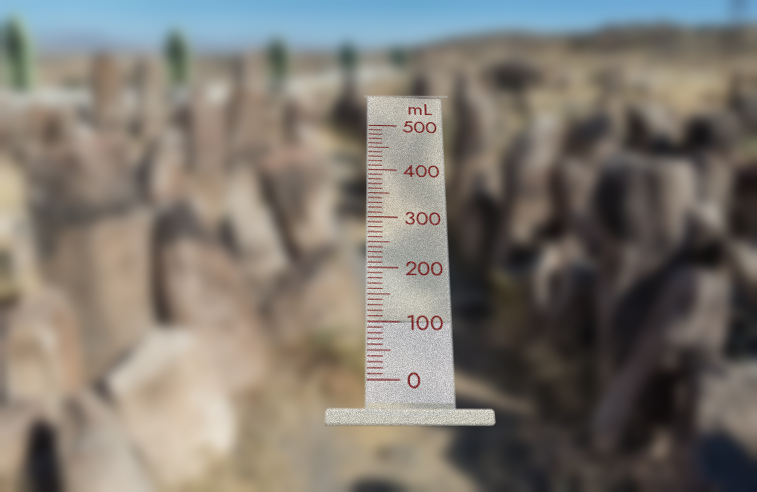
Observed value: 100
